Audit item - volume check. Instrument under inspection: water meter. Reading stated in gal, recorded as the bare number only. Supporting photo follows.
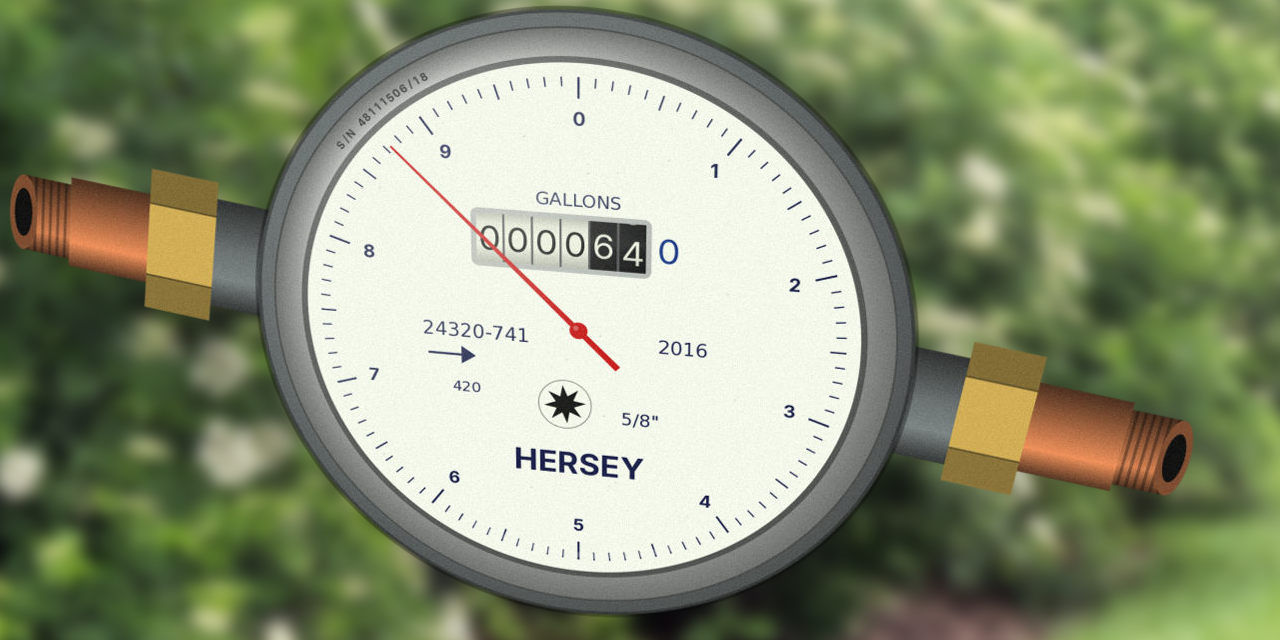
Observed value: 638.7
